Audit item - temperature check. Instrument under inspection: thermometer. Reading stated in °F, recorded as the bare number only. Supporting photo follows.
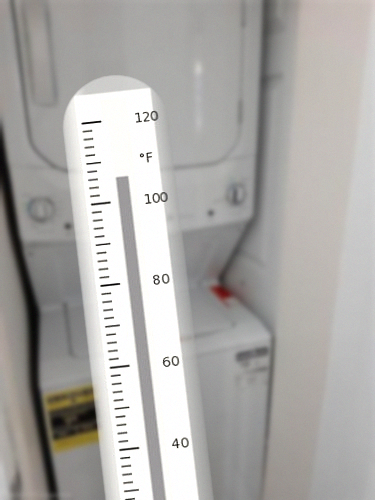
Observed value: 106
